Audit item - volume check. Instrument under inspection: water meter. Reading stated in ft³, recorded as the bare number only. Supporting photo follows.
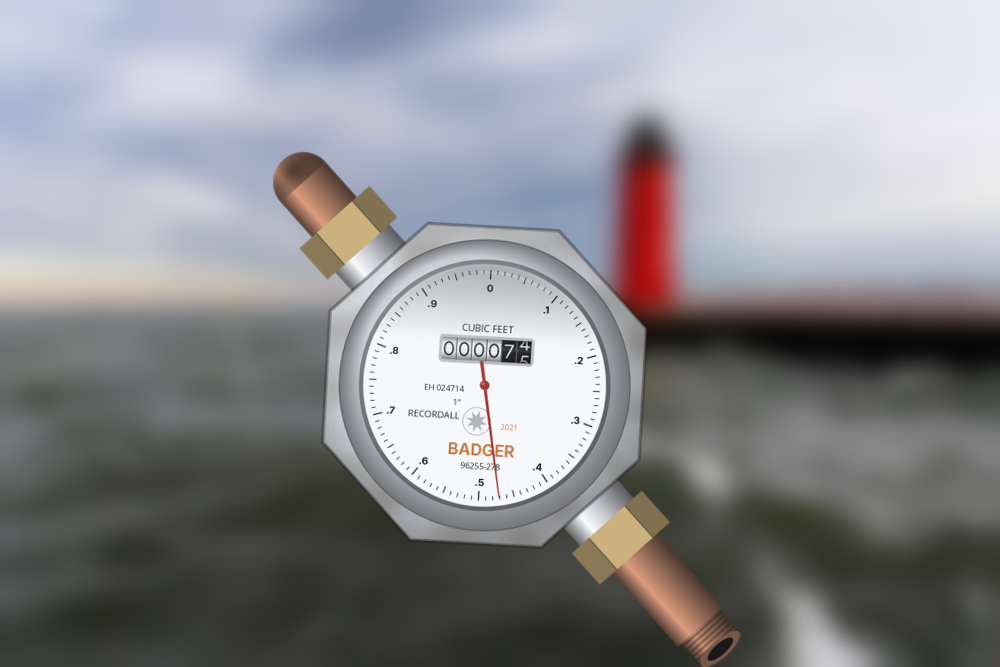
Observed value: 74.47
